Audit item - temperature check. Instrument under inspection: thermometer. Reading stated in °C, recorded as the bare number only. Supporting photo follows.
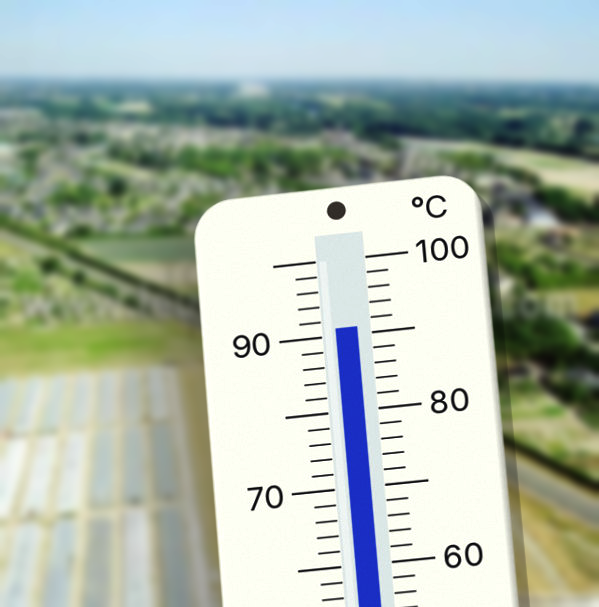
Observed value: 91
